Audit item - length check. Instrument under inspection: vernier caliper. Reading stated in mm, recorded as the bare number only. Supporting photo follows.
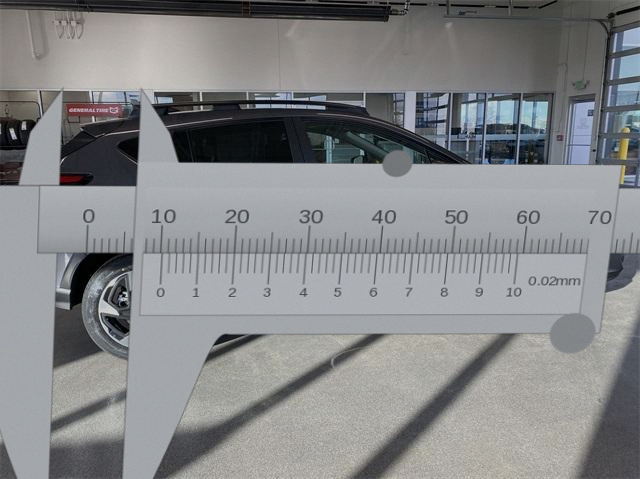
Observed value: 10.2
